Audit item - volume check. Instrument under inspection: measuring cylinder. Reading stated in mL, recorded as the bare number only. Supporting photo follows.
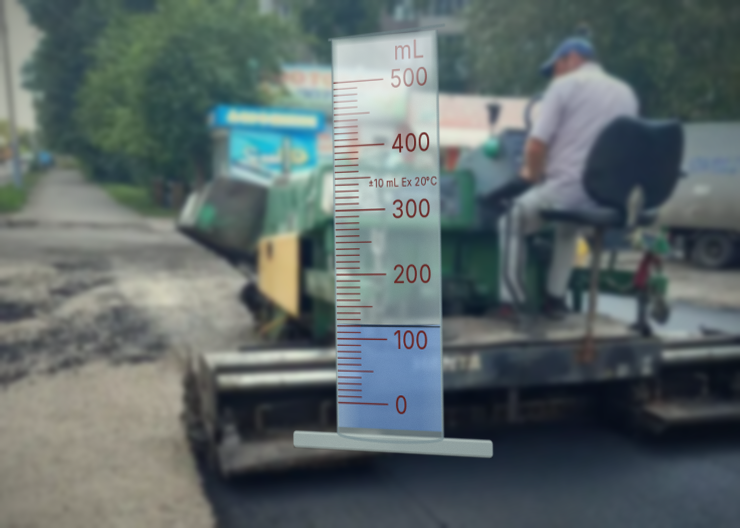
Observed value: 120
